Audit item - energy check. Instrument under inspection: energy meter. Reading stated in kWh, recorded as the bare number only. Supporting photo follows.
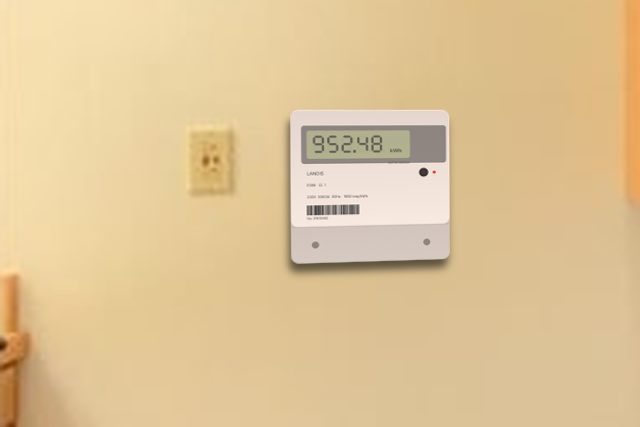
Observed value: 952.48
